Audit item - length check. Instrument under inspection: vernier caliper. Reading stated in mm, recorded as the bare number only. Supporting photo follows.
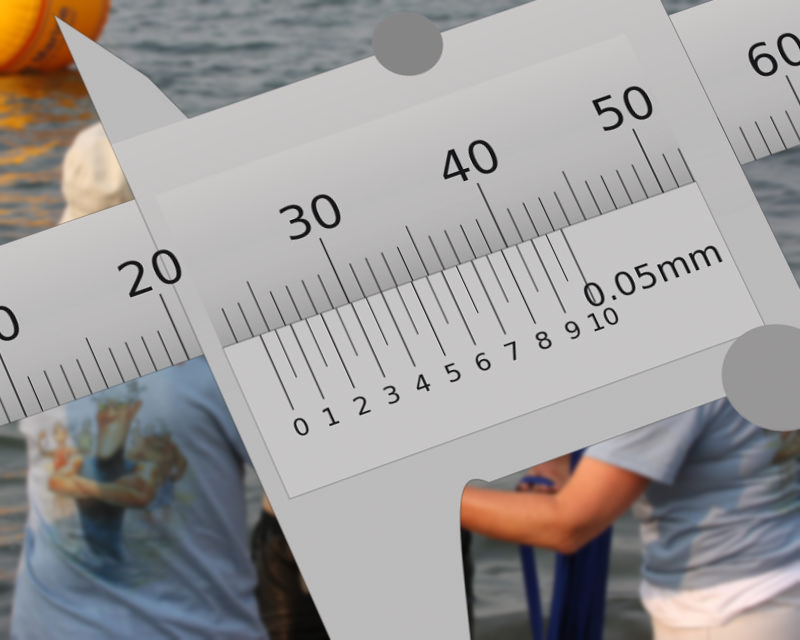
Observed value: 24.4
